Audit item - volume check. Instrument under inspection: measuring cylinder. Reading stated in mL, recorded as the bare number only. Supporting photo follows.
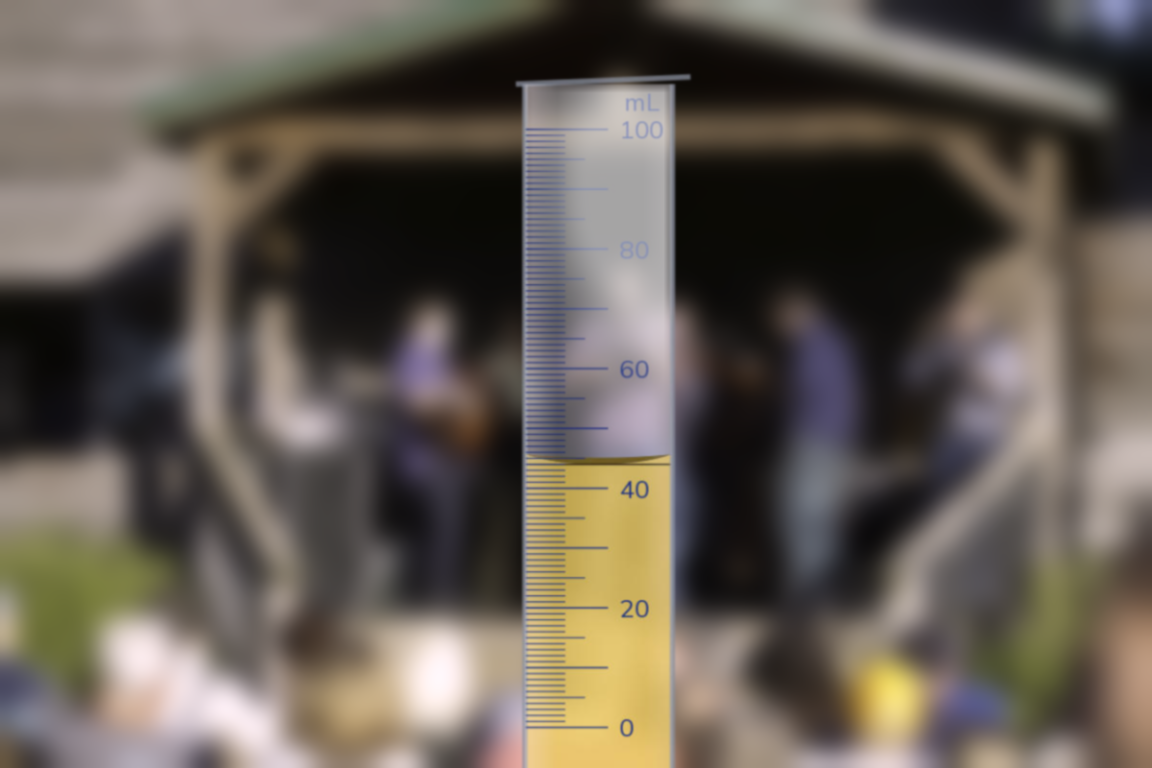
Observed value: 44
